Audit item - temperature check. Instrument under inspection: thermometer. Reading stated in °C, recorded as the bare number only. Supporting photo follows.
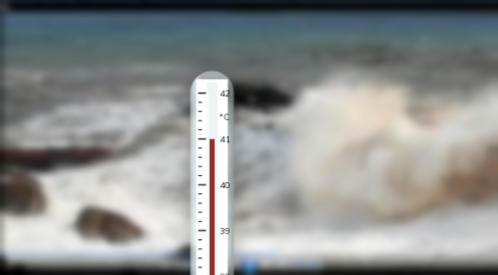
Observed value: 41
